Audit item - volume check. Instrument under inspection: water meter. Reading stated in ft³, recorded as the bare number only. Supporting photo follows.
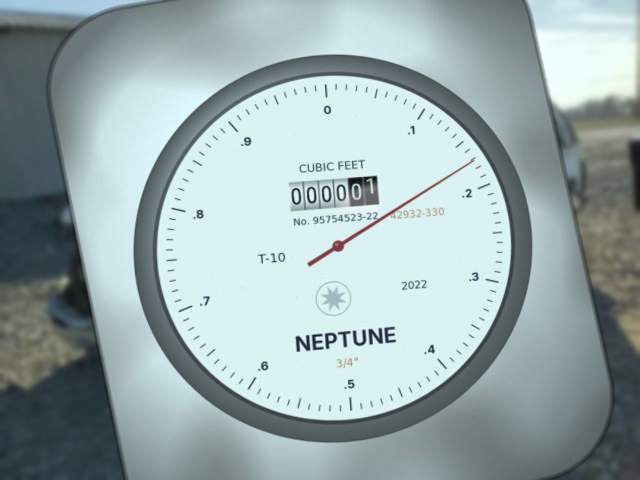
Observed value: 1.17
